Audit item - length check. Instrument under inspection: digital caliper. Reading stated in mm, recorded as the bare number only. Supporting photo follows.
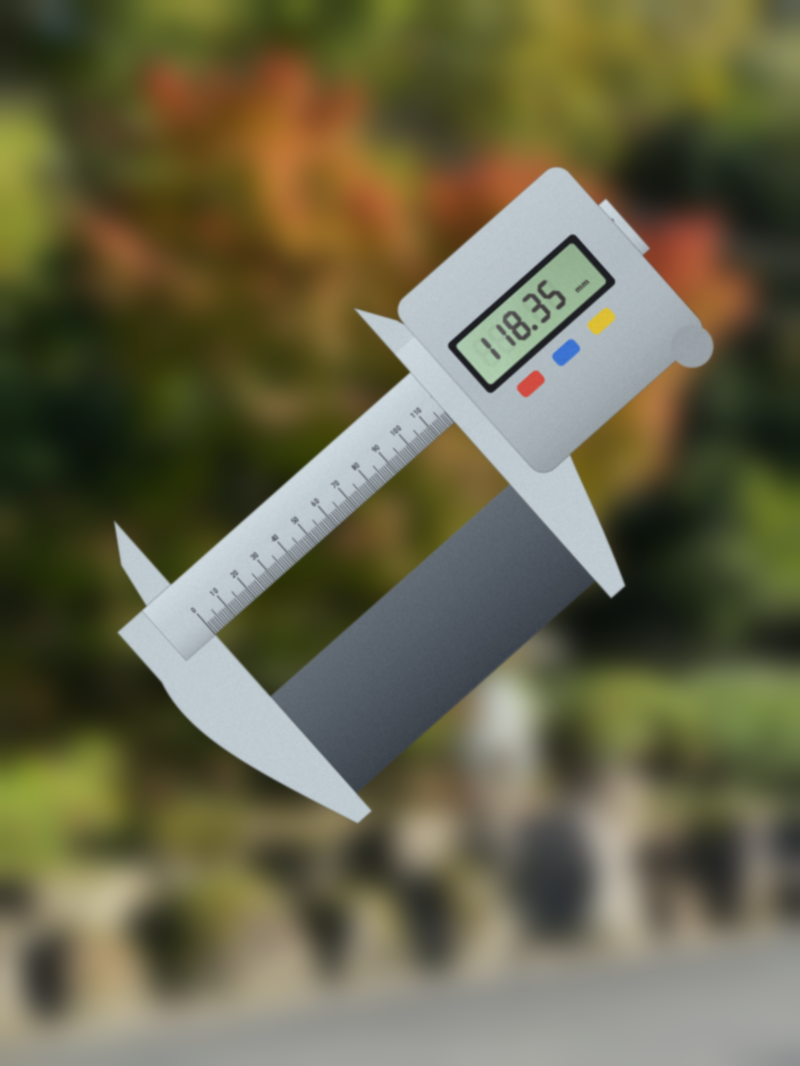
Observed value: 118.35
